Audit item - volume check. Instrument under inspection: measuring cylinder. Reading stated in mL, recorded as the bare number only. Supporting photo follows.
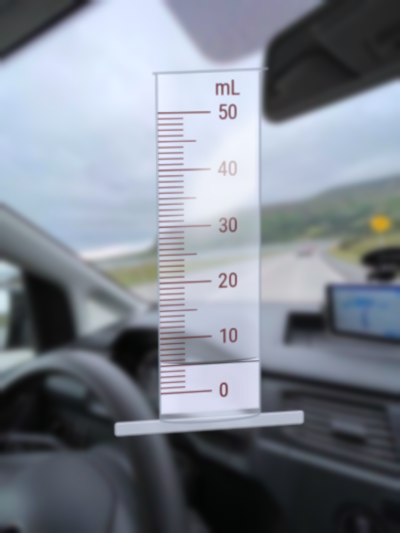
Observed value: 5
